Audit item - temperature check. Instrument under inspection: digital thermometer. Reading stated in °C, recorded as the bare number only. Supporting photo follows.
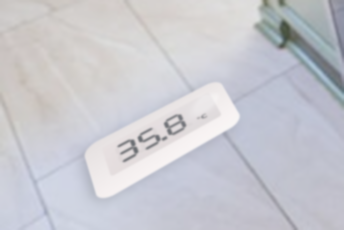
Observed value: 35.8
